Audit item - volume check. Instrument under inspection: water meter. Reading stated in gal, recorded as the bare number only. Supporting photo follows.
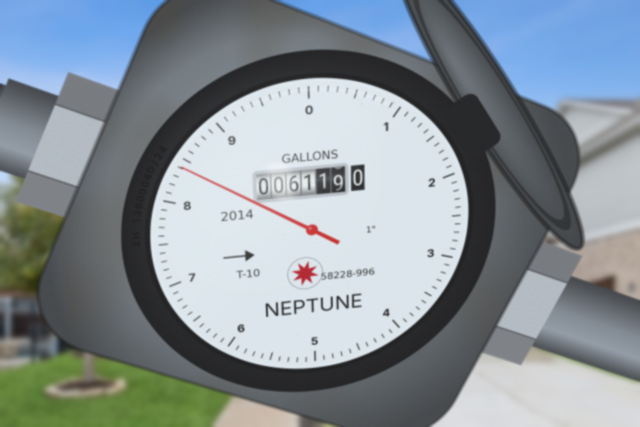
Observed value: 61188.4
